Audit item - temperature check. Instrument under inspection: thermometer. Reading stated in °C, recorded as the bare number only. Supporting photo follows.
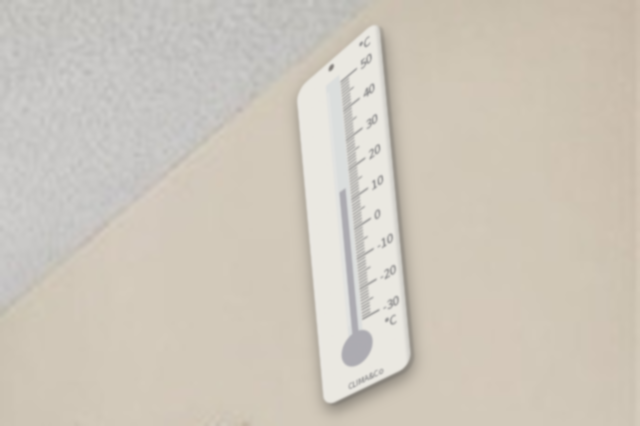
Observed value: 15
